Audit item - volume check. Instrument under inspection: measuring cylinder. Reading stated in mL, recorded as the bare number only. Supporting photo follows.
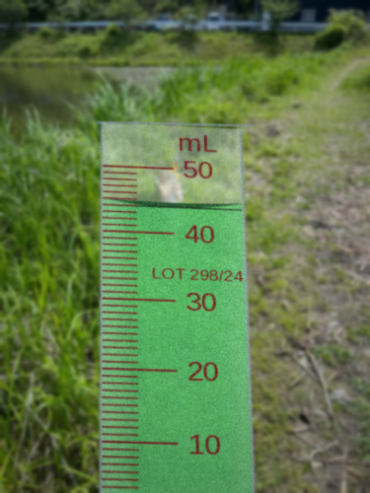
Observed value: 44
